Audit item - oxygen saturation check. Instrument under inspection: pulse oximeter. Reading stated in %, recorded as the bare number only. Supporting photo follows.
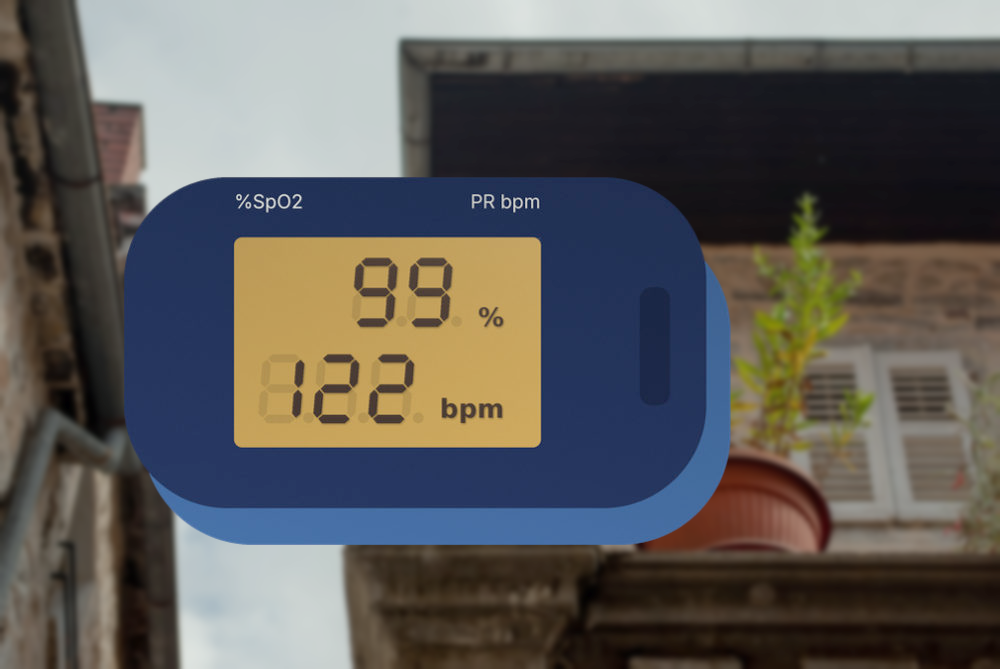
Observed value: 99
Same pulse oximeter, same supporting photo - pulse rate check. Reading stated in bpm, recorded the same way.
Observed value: 122
